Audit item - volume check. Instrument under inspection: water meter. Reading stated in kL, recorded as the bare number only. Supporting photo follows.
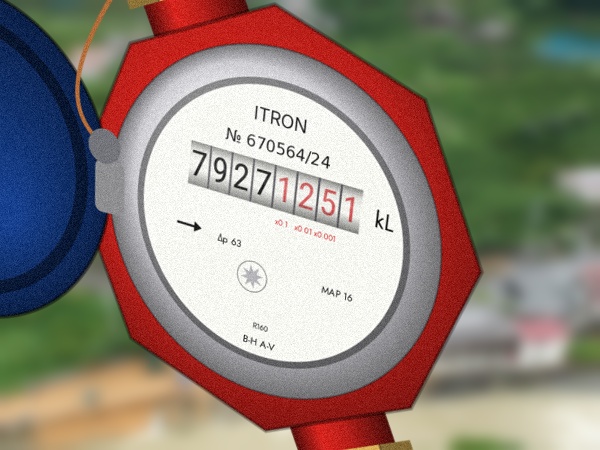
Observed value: 7927.1251
